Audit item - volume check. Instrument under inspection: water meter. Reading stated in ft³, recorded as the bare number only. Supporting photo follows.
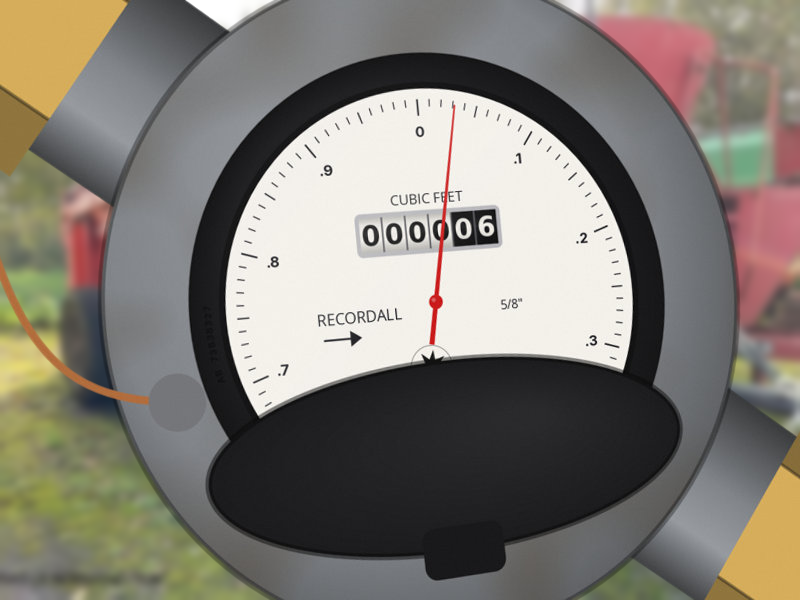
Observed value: 6.03
